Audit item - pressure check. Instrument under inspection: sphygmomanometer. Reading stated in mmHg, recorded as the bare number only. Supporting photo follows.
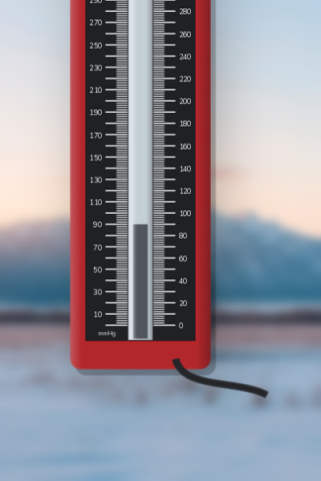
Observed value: 90
